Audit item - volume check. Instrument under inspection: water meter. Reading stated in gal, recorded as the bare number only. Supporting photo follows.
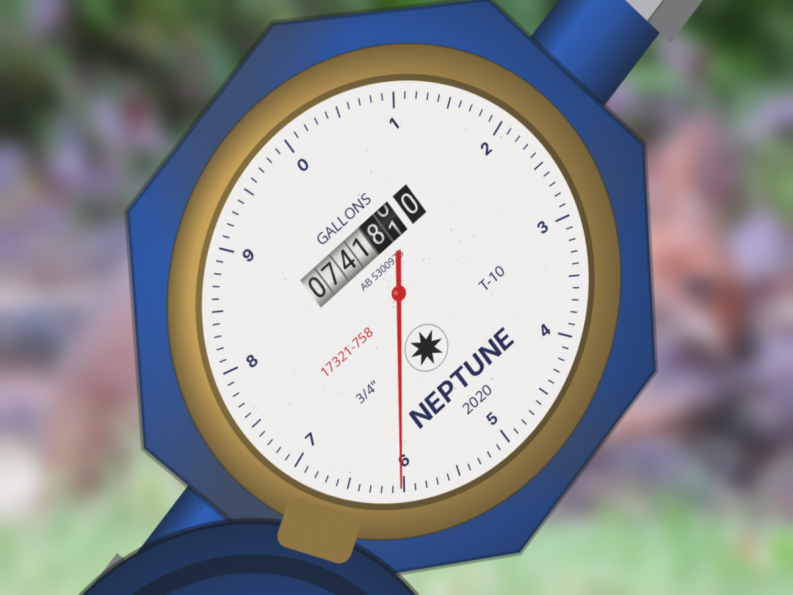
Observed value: 741806.0
